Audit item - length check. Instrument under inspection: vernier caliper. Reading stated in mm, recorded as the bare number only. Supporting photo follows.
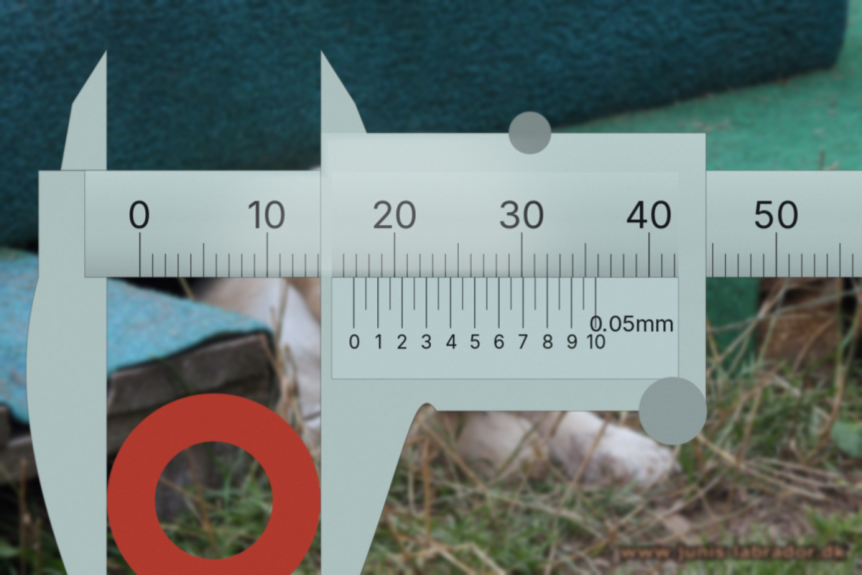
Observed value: 16.8
